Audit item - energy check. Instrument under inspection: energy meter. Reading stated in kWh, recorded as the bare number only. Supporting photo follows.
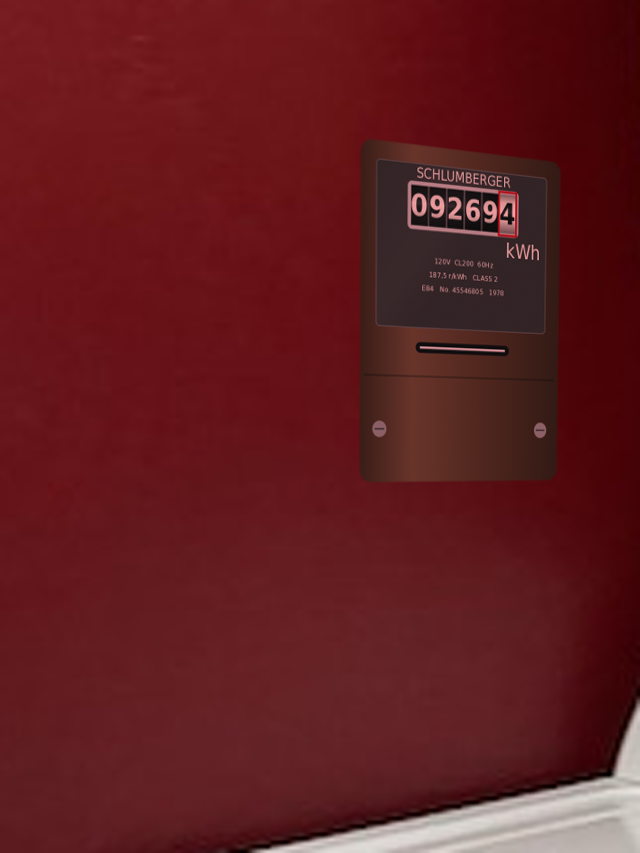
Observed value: 9269.4
